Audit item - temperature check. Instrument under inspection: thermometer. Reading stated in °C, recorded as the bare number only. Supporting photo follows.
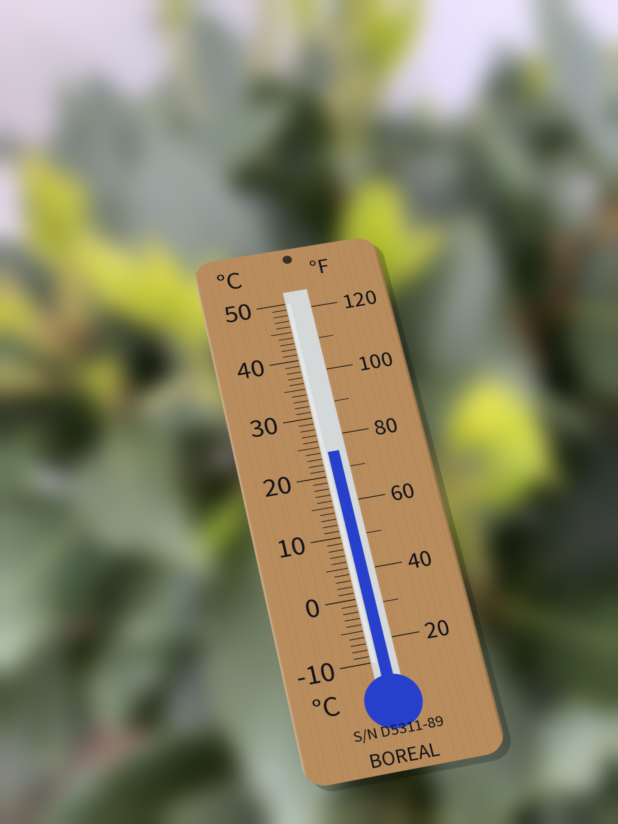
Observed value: 24
